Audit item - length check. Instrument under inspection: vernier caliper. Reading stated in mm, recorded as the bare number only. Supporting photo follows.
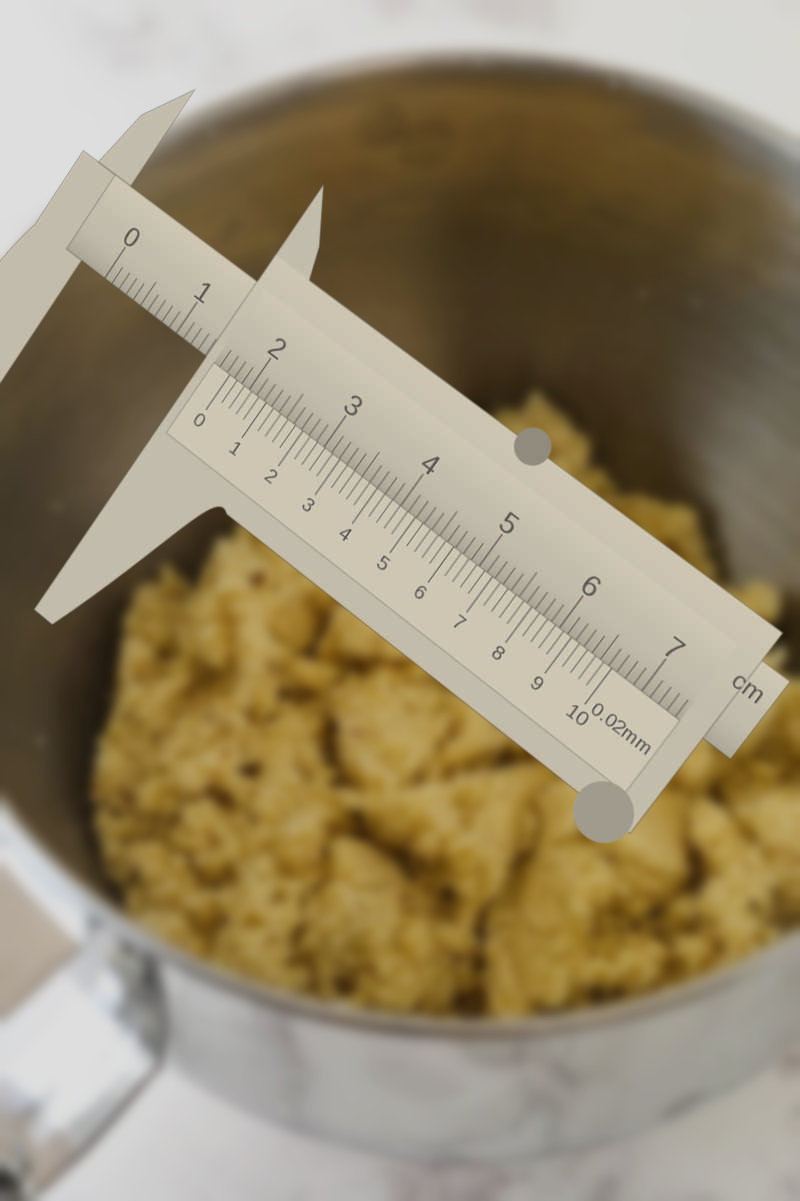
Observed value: 17.4
